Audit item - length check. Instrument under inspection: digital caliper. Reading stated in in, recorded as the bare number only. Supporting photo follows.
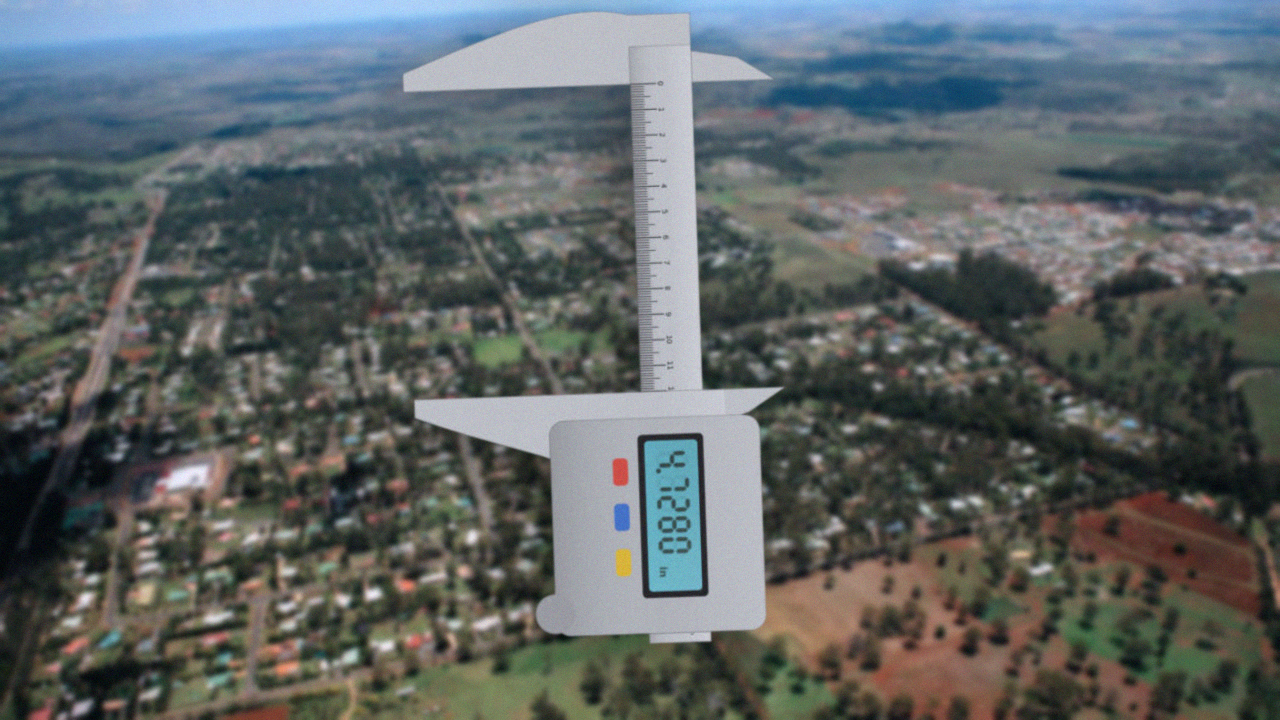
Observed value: 4.7280
